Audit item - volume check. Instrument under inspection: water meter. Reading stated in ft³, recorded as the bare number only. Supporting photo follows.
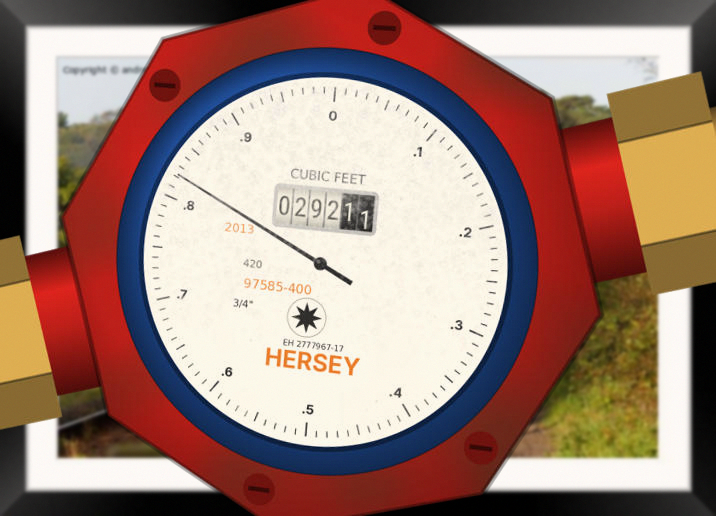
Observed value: 29210.82
